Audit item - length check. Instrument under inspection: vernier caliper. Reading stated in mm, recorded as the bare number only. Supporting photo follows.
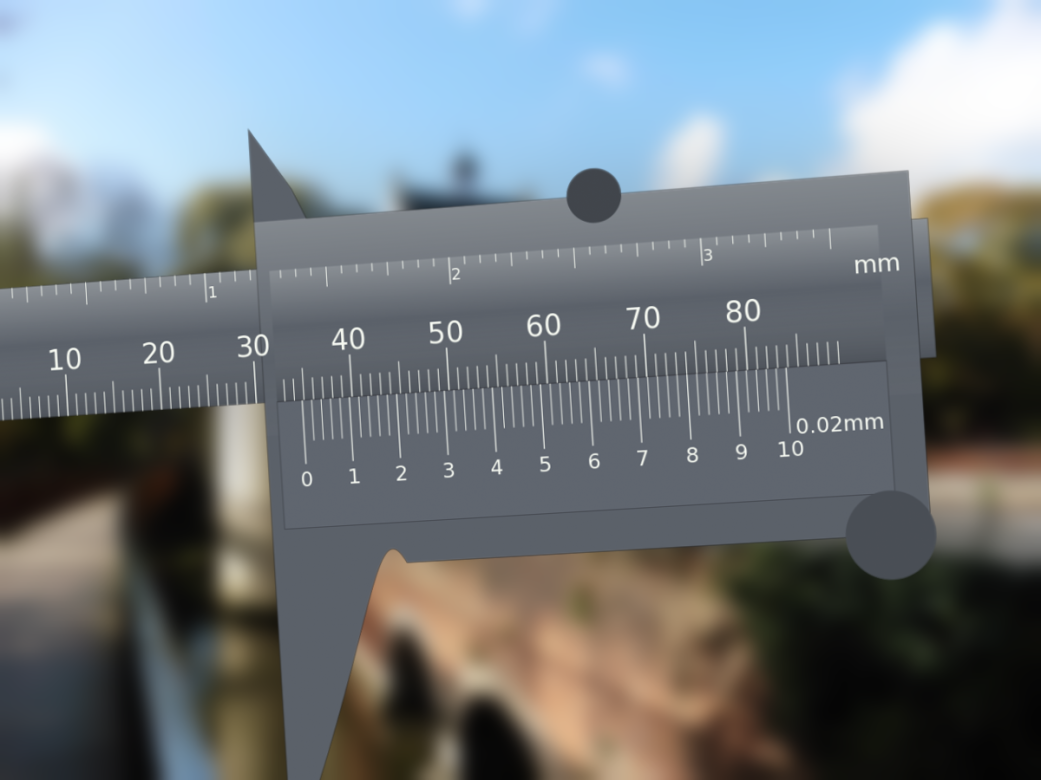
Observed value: 34.8
